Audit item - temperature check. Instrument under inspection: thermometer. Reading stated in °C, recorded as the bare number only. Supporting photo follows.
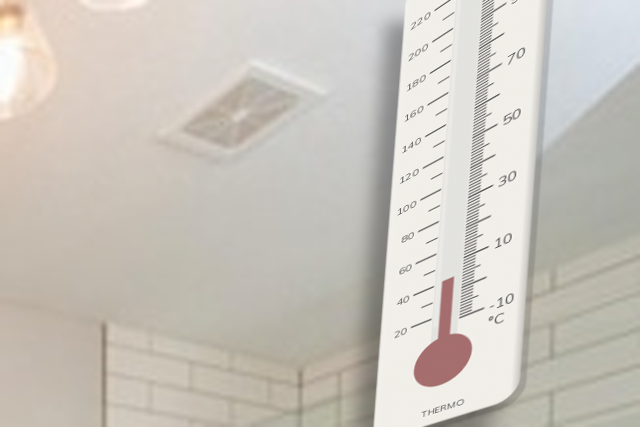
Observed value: 5
